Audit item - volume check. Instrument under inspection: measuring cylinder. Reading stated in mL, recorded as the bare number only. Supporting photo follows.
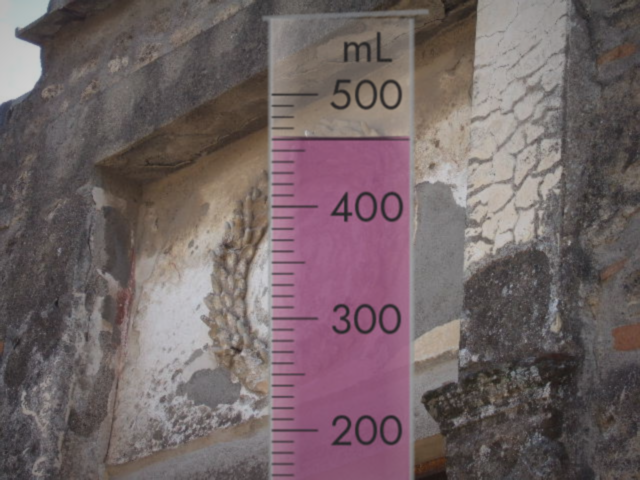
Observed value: 460
